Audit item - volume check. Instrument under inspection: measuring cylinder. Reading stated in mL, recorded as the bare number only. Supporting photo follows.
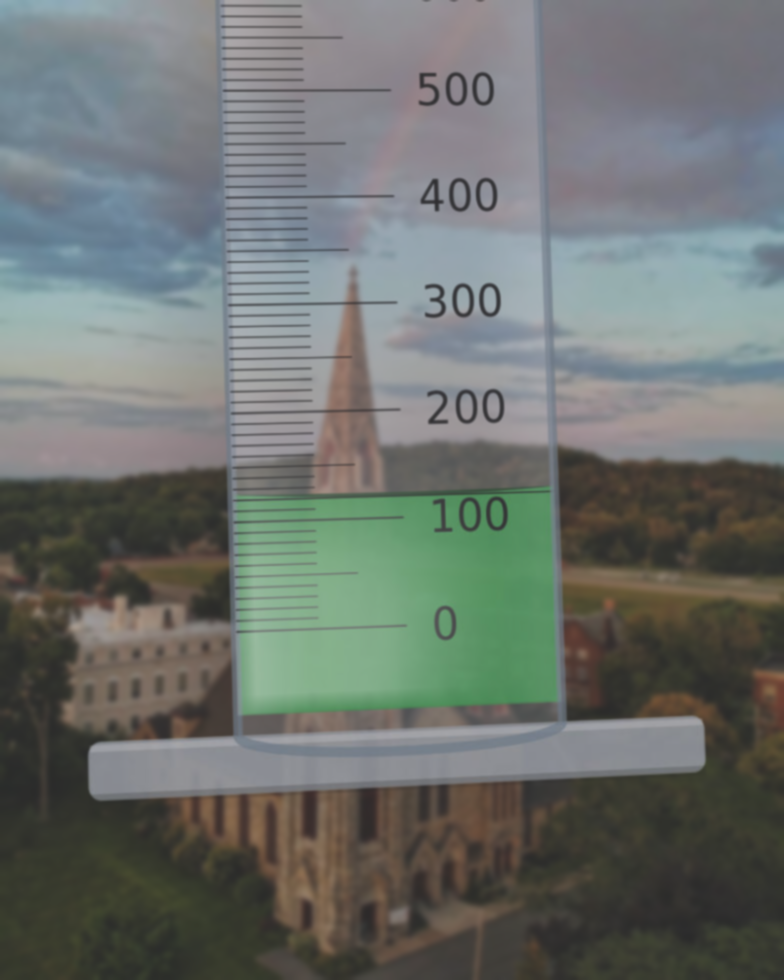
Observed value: 120
